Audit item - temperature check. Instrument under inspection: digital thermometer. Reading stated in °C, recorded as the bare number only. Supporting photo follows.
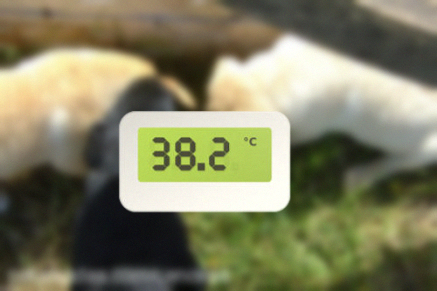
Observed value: 38.2
